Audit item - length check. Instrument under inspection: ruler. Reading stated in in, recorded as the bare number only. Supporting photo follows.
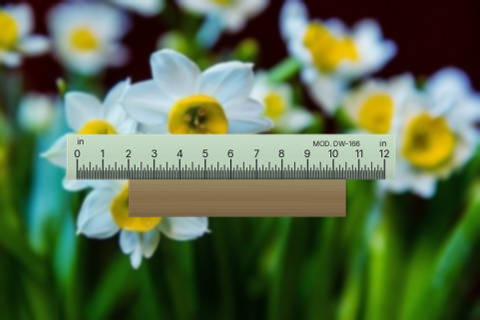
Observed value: 8.5
